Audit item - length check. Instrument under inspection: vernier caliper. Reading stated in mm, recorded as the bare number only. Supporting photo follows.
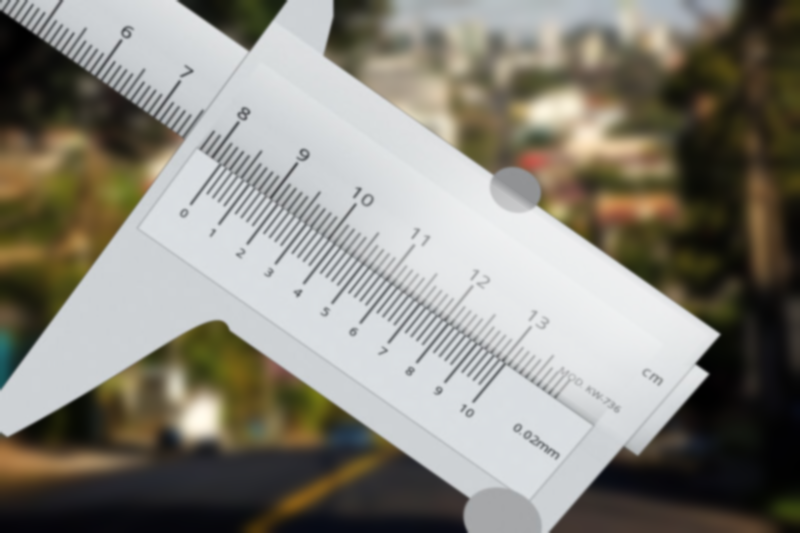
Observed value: 81.5
